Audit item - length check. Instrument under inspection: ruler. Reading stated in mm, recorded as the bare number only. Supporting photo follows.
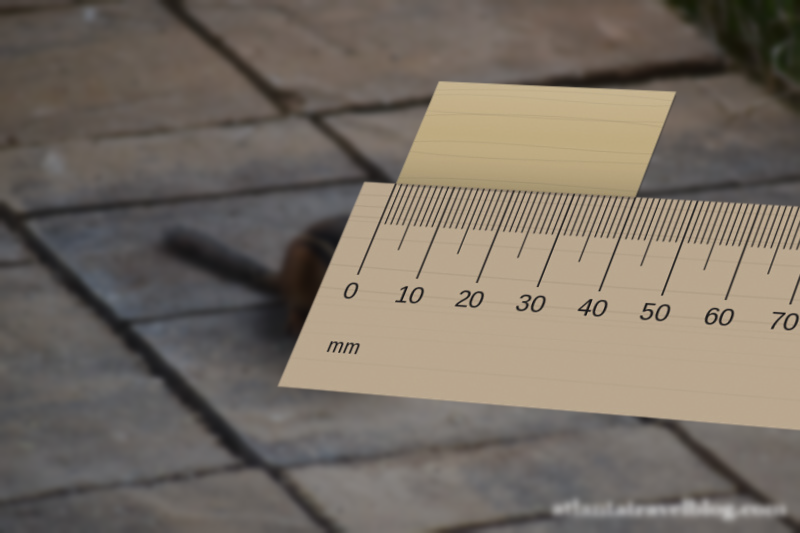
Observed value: 40
